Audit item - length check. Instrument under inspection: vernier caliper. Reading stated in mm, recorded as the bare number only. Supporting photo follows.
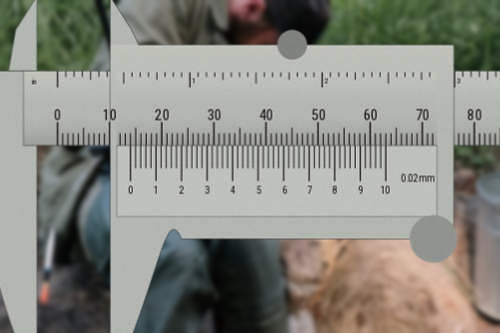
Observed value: 14.0
